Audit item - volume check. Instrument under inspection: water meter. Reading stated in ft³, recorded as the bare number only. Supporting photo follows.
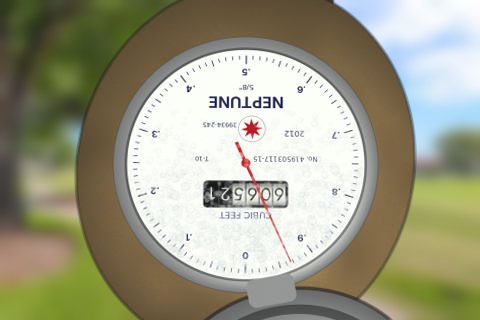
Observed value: 606520.93
